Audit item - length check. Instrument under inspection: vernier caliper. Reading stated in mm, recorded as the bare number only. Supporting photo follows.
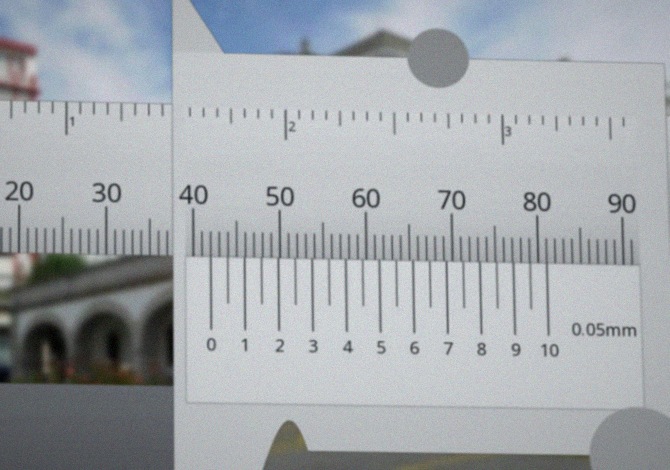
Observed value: 42.0
